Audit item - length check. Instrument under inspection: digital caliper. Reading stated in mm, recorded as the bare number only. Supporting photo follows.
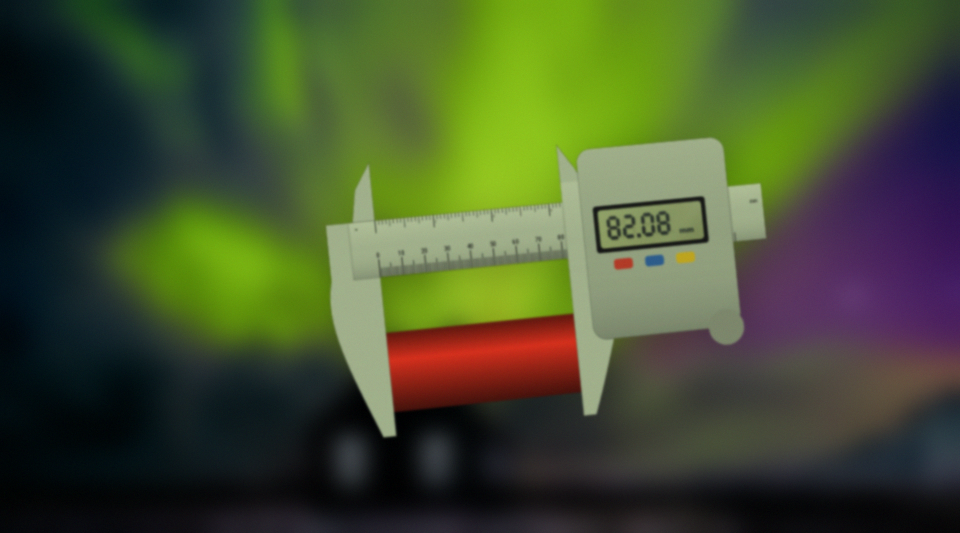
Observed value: 82.08
